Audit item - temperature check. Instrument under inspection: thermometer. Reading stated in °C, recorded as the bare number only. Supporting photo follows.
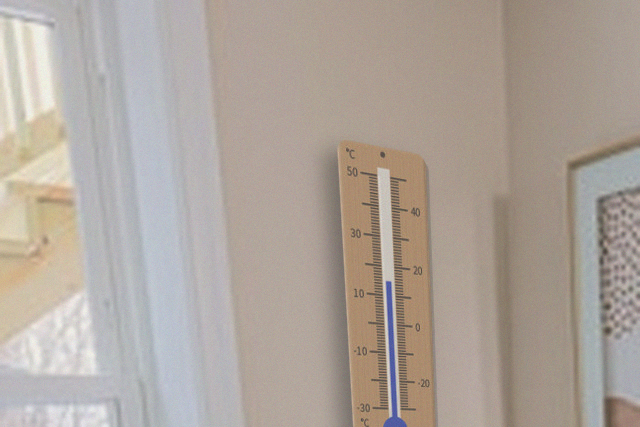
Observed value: 15
